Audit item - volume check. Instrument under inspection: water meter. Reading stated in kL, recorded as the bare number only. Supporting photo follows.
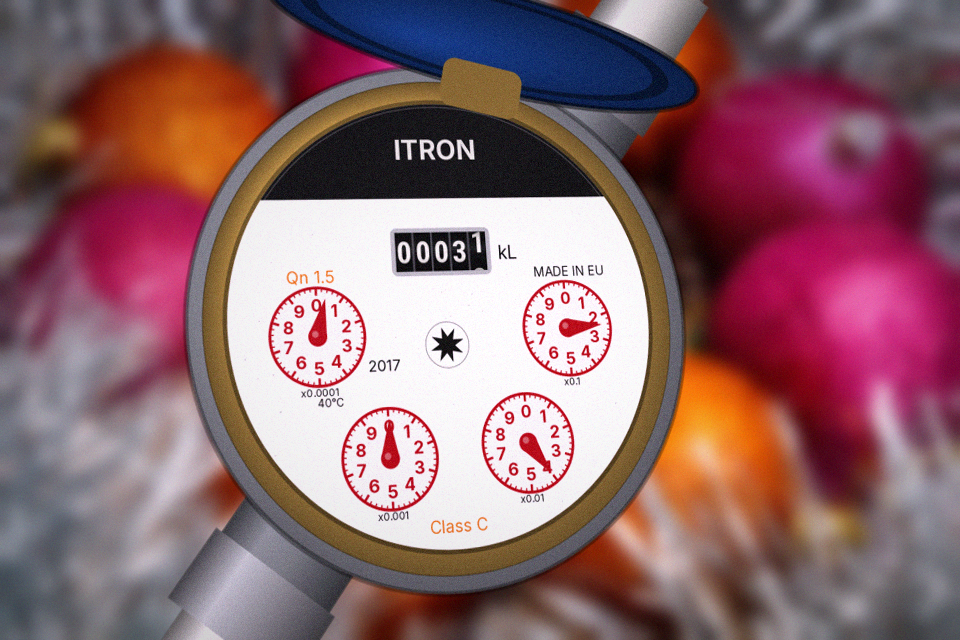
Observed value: 31.2400
